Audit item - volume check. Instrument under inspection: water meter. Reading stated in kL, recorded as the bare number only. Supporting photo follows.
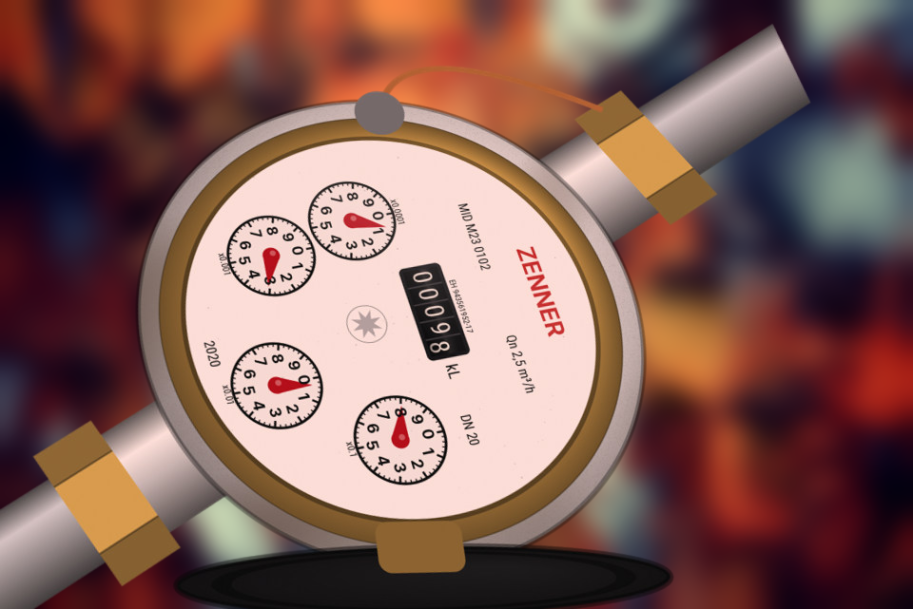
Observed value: 97.8030
